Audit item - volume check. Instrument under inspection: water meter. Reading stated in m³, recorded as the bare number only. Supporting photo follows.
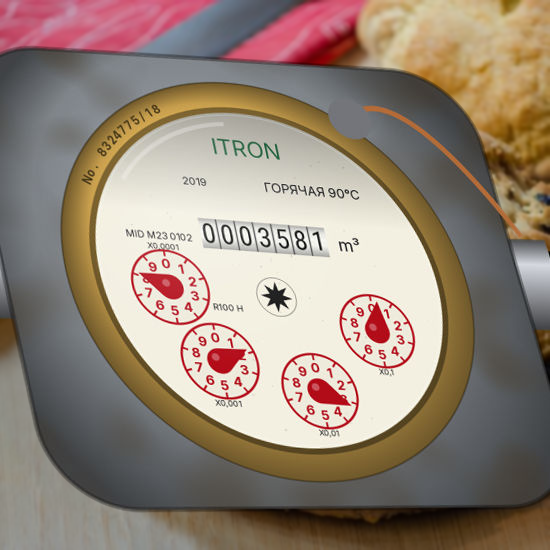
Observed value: 3581.0318
